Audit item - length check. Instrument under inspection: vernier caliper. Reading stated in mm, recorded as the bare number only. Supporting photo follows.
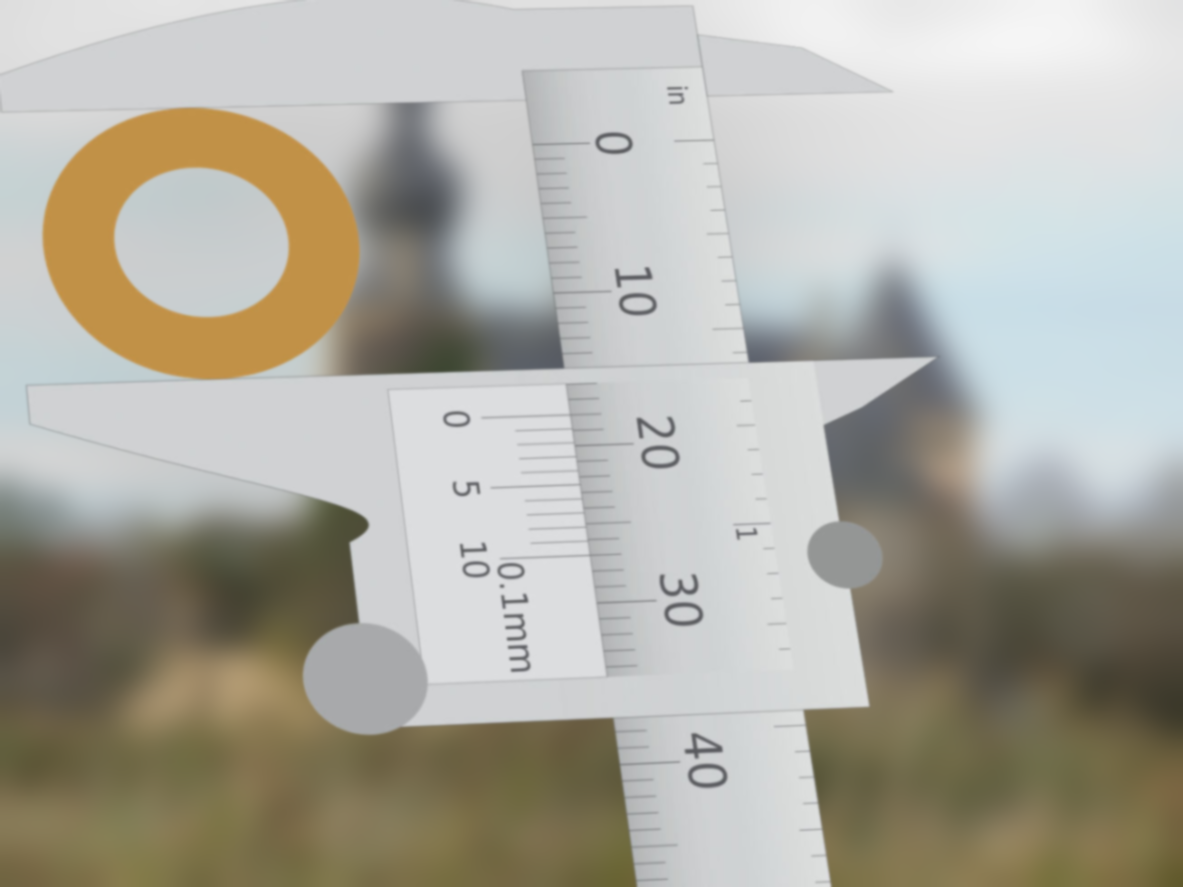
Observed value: 18.0
